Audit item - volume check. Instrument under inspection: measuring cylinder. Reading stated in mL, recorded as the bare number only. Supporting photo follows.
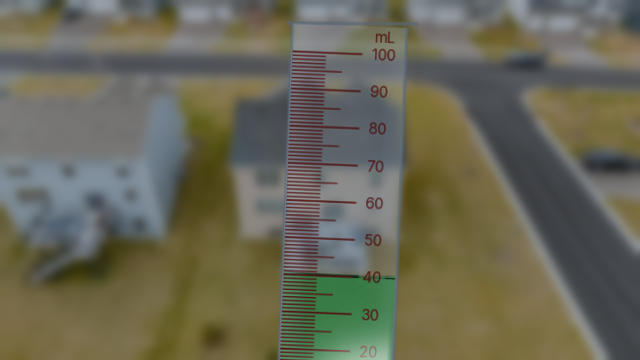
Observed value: 40
